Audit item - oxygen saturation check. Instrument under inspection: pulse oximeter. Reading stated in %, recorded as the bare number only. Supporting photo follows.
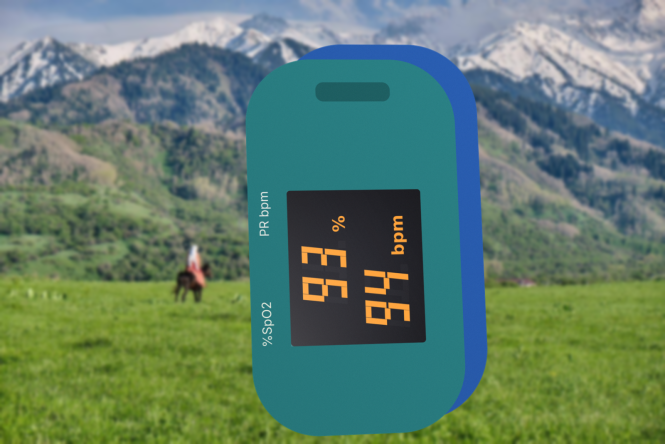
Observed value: 93
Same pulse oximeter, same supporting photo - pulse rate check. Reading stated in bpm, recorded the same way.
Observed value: 94
